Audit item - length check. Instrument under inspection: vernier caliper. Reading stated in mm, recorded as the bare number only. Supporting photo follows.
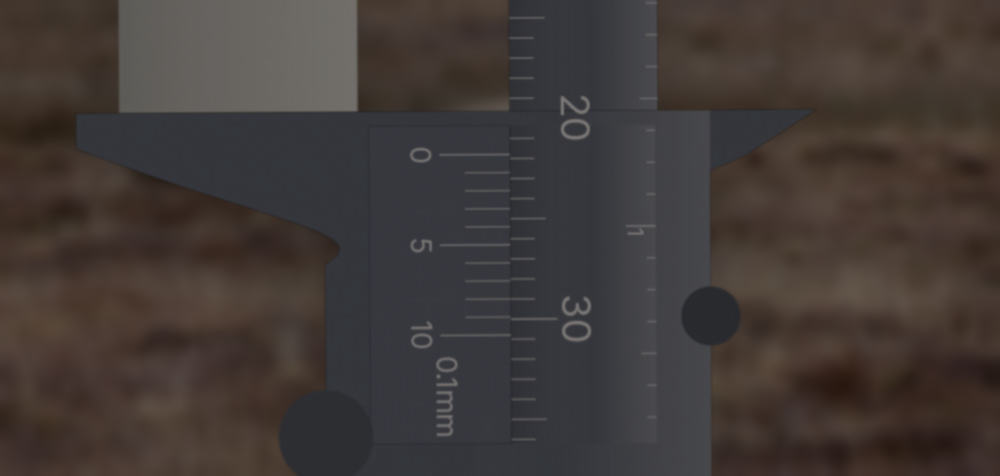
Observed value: 21.8
